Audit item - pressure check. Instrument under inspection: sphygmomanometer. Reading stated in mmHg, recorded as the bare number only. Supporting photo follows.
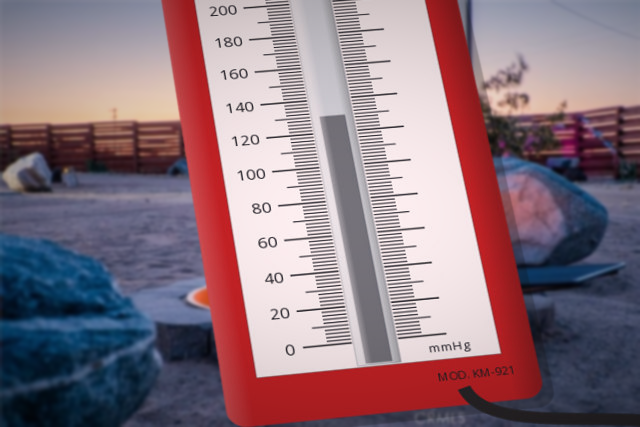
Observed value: 130
